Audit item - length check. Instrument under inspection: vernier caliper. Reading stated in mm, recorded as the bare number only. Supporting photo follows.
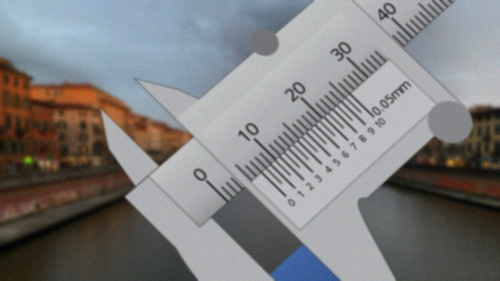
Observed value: 7.0
